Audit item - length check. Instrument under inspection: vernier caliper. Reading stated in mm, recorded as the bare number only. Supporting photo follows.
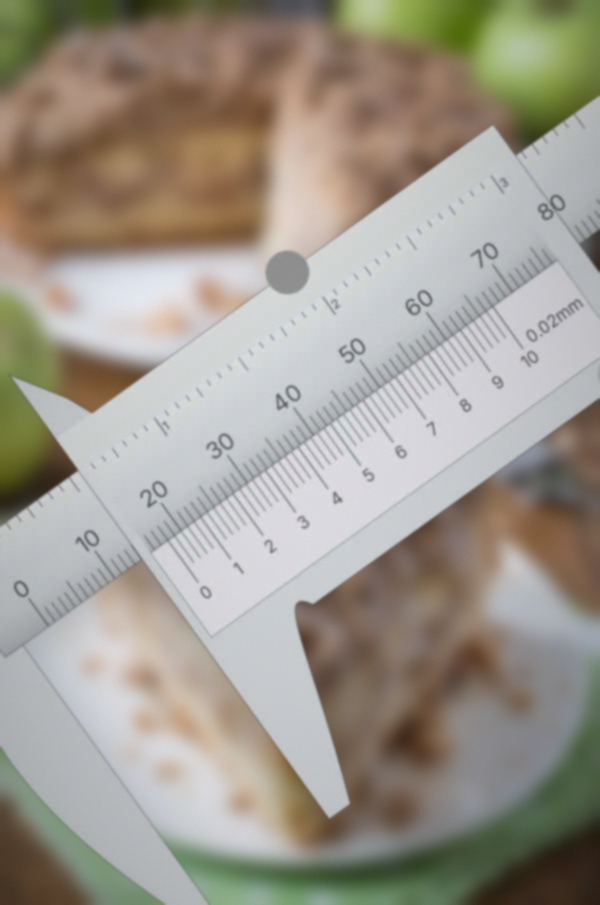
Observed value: 18.0
